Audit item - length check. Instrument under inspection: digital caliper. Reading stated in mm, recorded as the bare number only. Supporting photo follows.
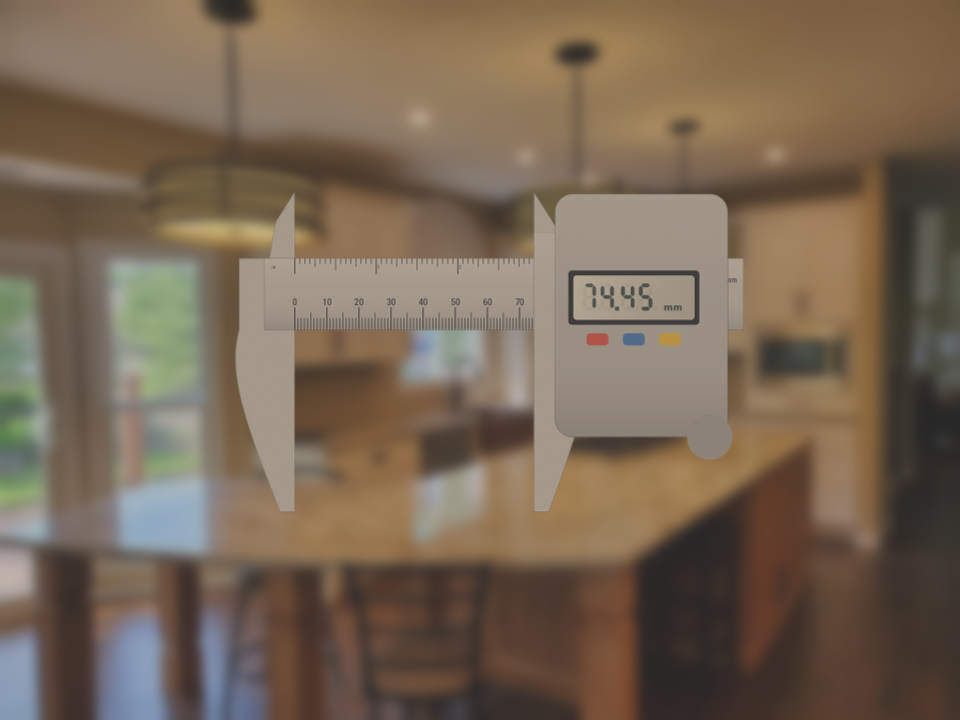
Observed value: 74.45
